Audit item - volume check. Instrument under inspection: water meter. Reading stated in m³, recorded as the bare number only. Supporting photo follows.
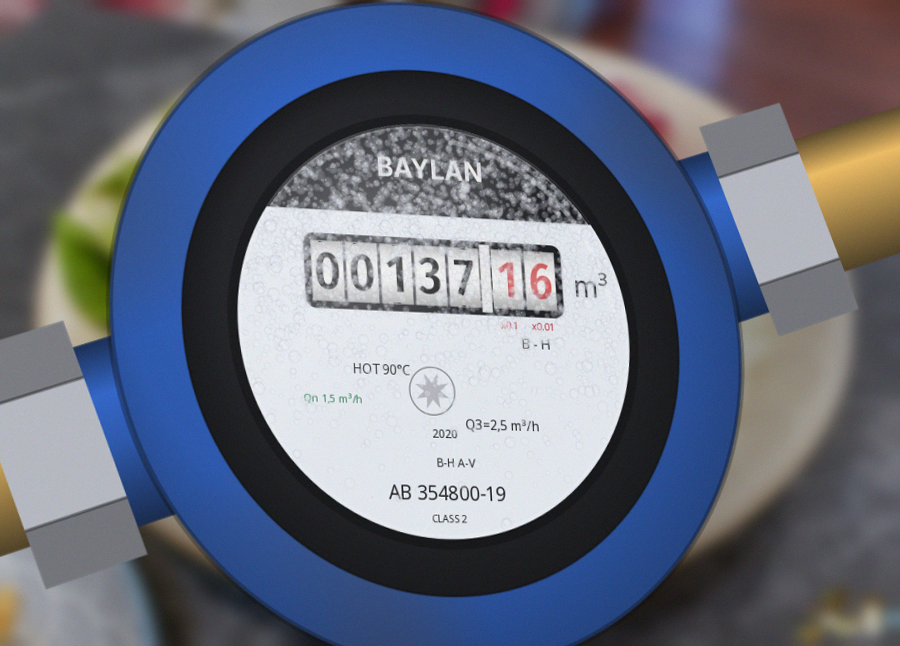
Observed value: 137.16
